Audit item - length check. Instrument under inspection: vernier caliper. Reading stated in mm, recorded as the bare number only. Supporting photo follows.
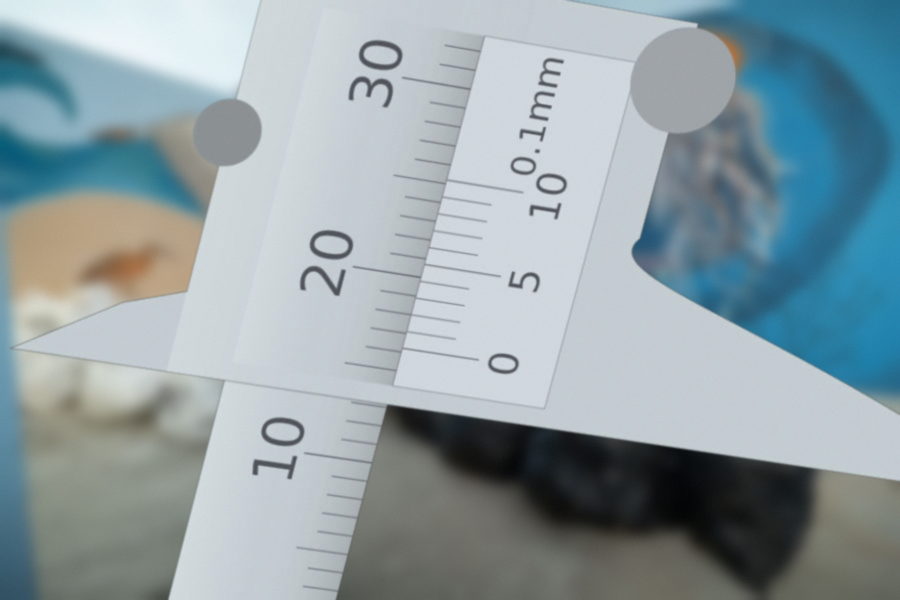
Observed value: 16.2
